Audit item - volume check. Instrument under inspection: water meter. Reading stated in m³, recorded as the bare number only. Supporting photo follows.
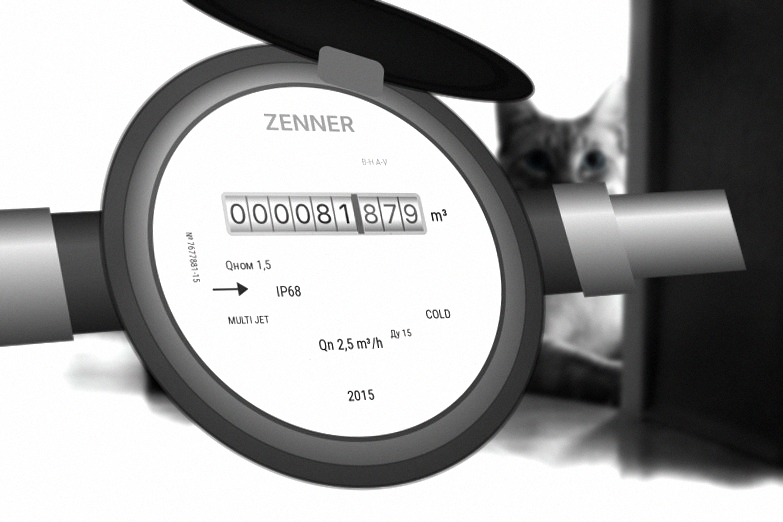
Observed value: 81.879
